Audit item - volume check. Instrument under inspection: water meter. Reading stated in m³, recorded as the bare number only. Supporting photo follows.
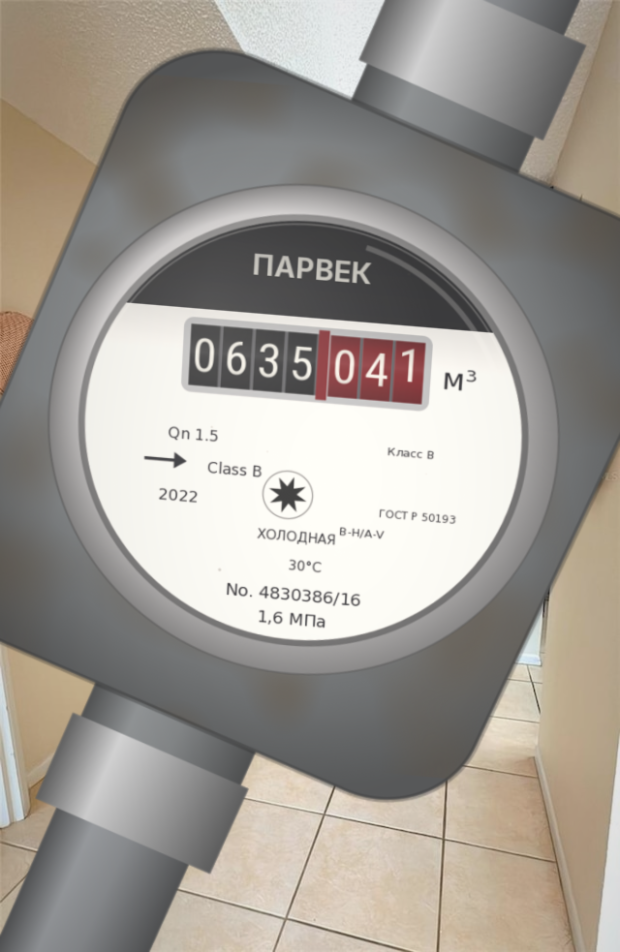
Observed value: 635.041
